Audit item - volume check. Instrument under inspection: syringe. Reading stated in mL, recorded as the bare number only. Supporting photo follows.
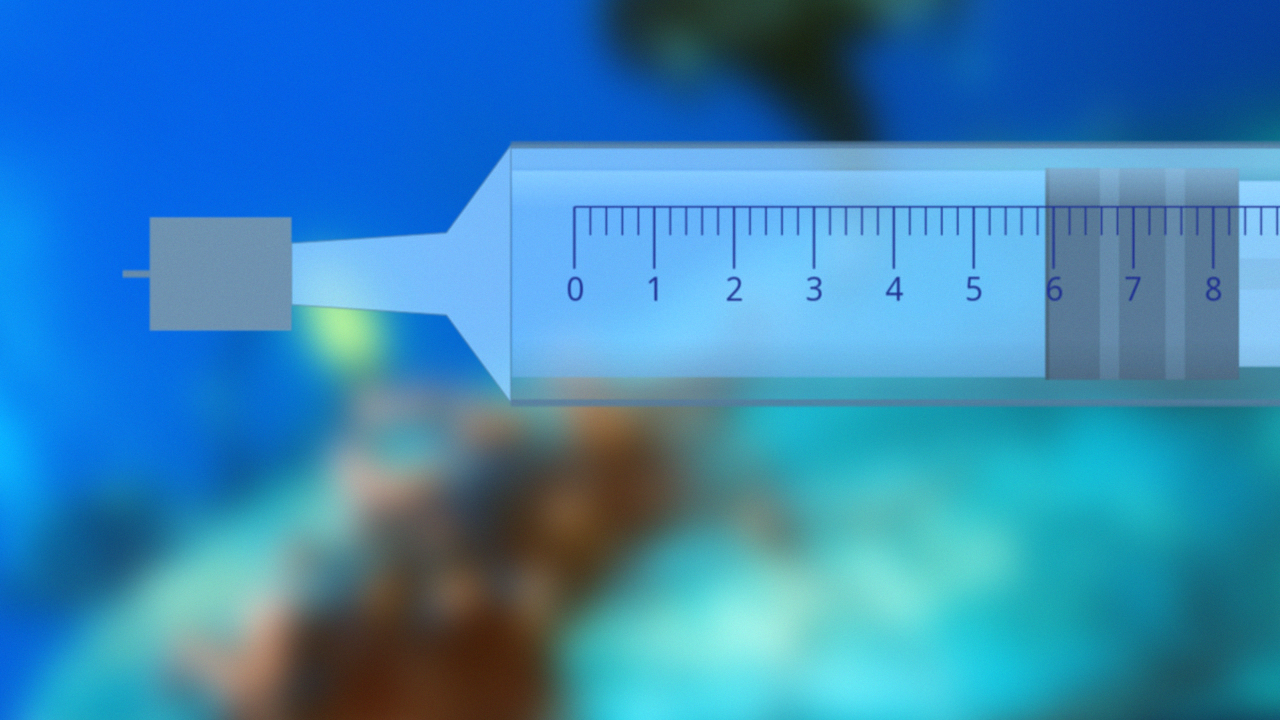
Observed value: 5.9
